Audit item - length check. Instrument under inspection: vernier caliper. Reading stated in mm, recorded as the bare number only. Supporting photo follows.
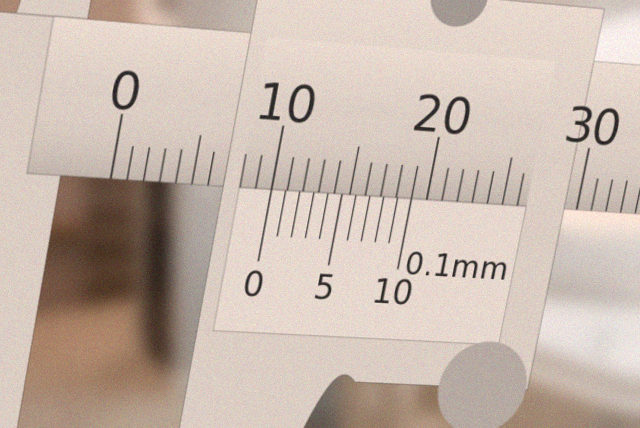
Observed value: 10.0
